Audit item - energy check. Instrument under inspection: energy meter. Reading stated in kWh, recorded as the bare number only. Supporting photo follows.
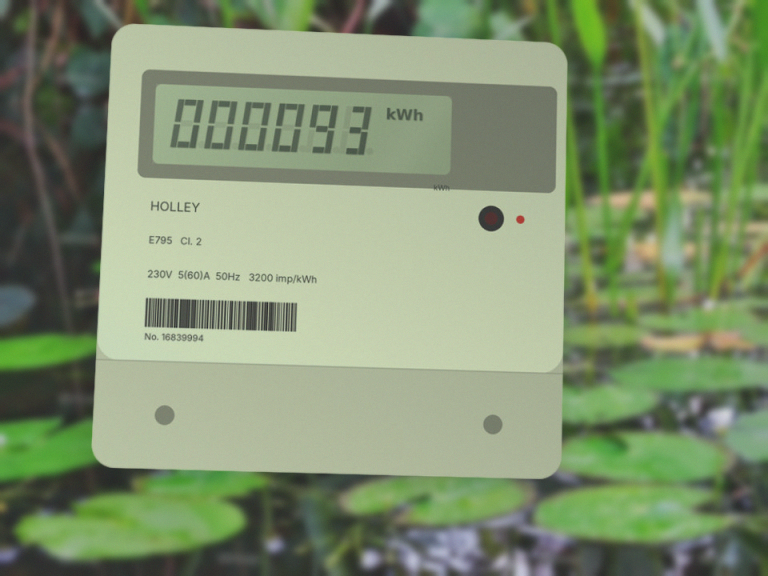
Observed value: 93
